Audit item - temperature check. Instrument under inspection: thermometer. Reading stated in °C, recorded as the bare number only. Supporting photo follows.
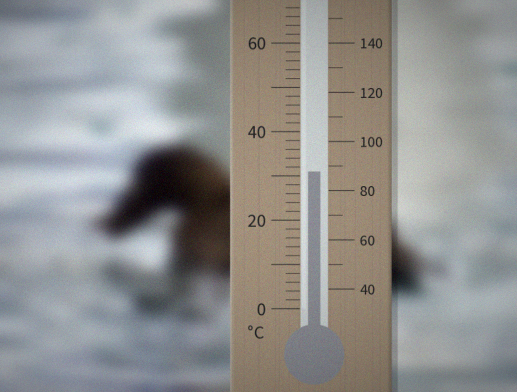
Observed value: 31
